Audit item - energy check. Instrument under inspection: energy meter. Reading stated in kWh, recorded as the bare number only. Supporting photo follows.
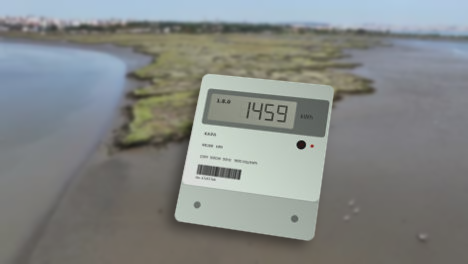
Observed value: 1459
